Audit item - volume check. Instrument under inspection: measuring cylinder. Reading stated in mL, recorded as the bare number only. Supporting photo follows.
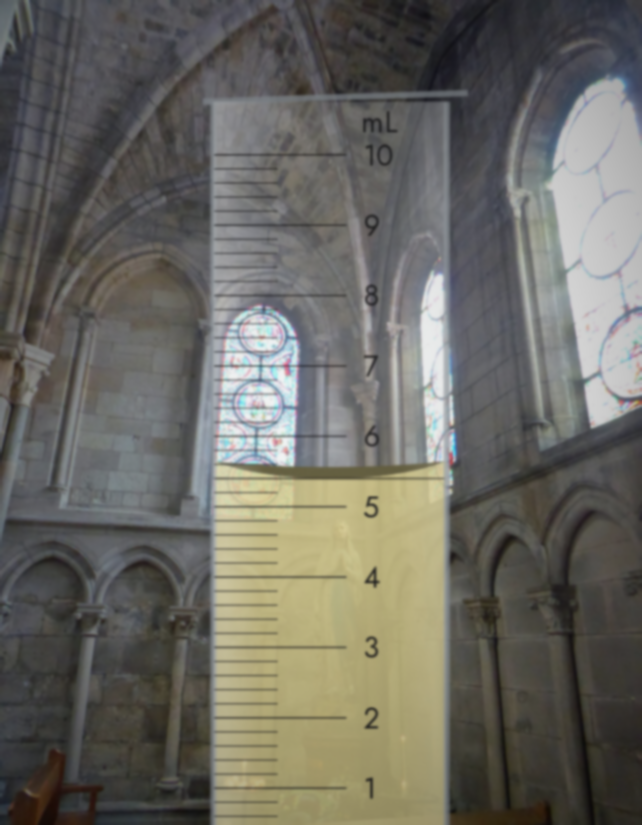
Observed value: 5.4
